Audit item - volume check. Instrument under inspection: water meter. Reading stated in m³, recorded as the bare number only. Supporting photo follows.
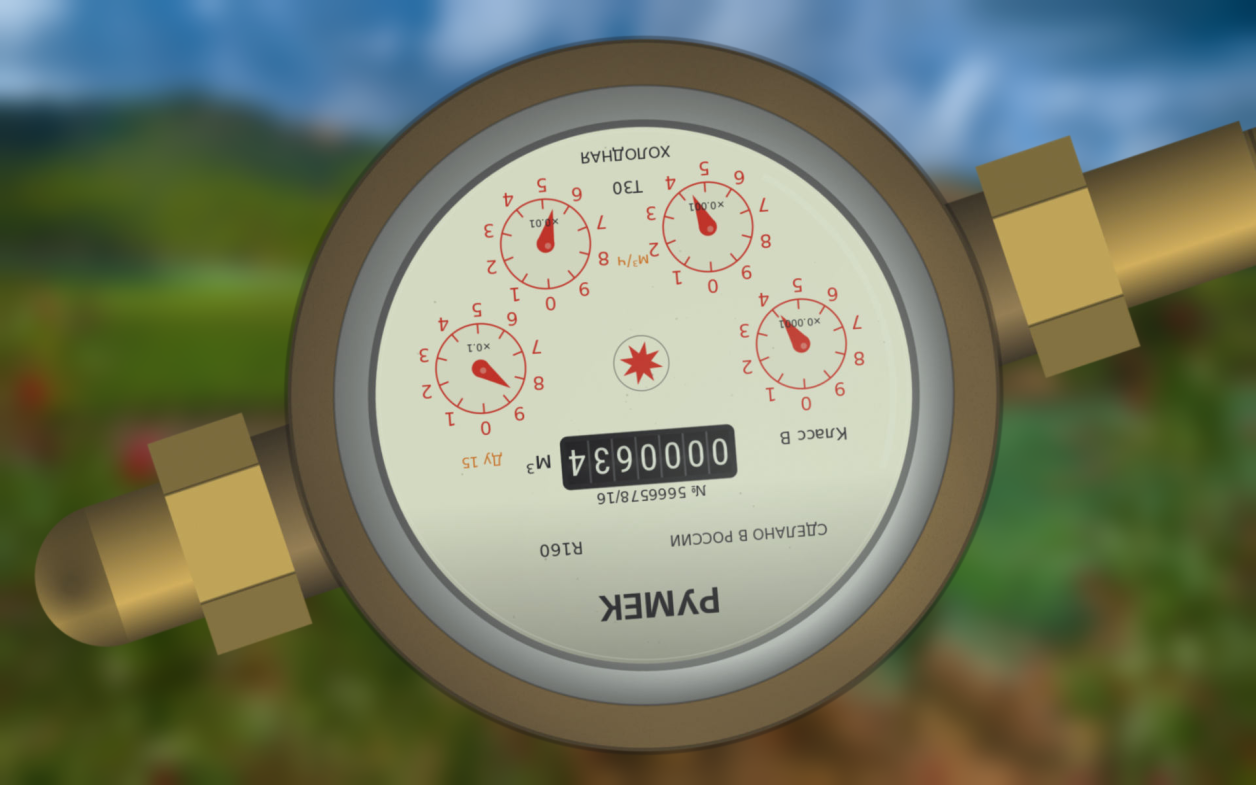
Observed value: 634.8544
